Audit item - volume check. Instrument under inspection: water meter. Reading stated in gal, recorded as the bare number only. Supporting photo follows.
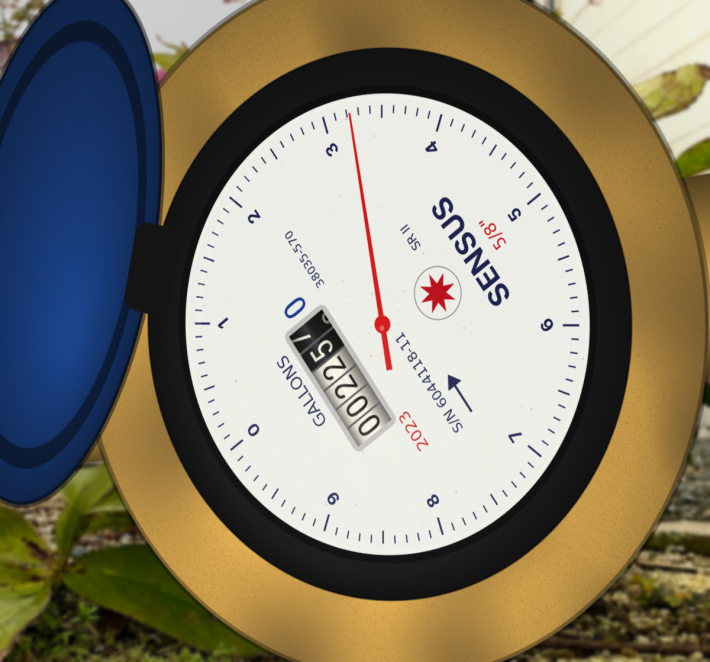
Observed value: 22573.2
